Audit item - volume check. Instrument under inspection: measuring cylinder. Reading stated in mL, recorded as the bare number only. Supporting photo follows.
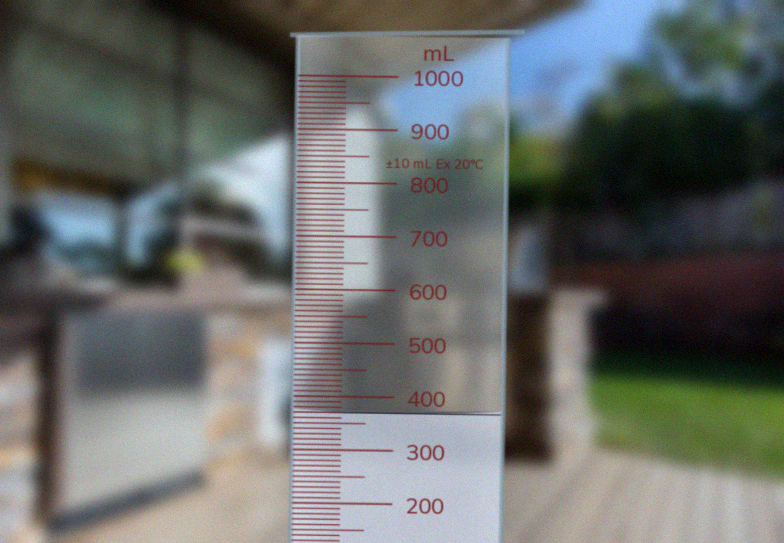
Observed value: 370
